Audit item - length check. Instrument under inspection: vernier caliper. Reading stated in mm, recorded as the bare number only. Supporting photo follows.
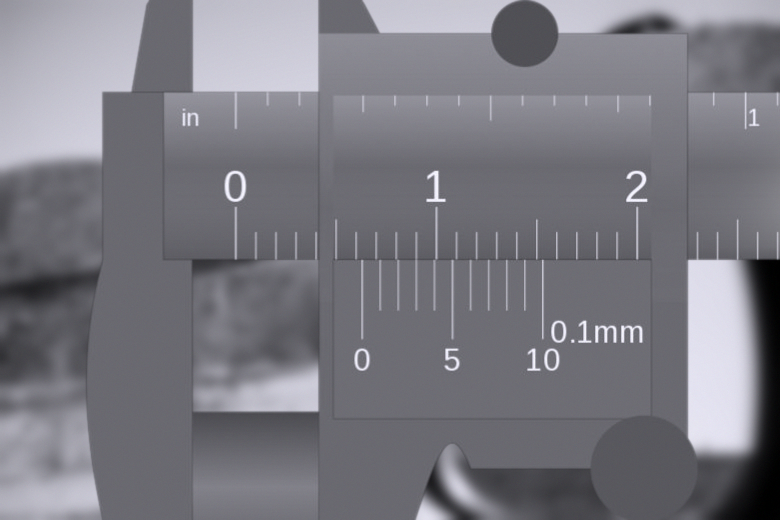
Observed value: 6.3
